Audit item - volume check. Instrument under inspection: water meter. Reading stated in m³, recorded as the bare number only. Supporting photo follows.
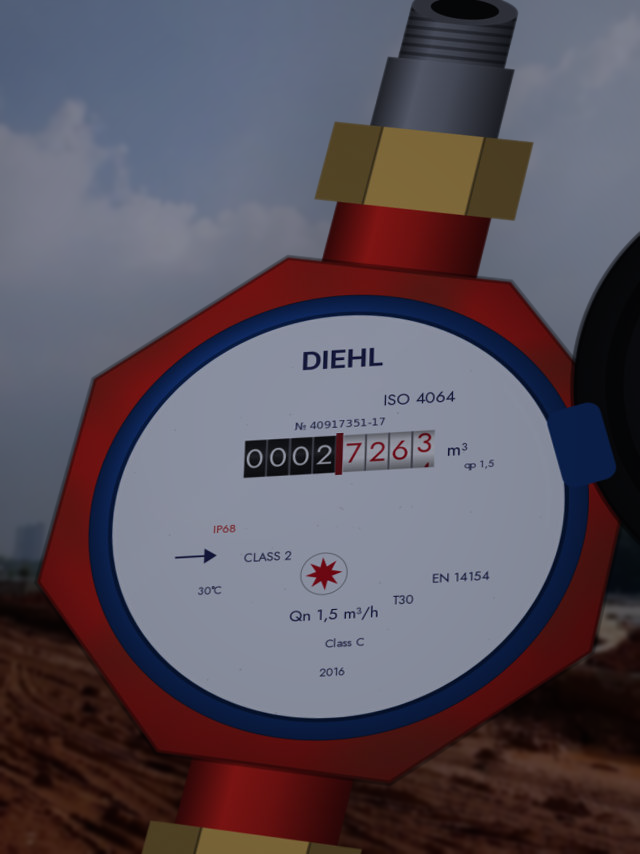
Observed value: 2.7263
